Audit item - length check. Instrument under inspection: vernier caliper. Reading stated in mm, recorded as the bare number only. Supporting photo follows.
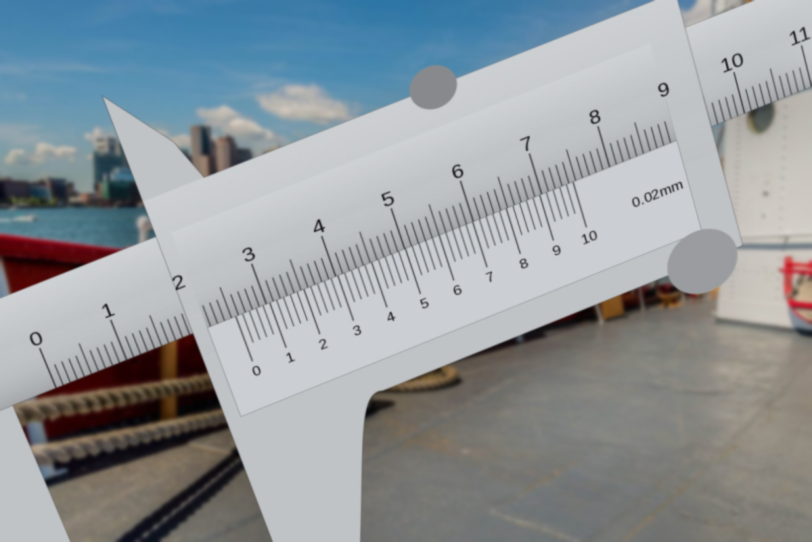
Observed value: 25.6
